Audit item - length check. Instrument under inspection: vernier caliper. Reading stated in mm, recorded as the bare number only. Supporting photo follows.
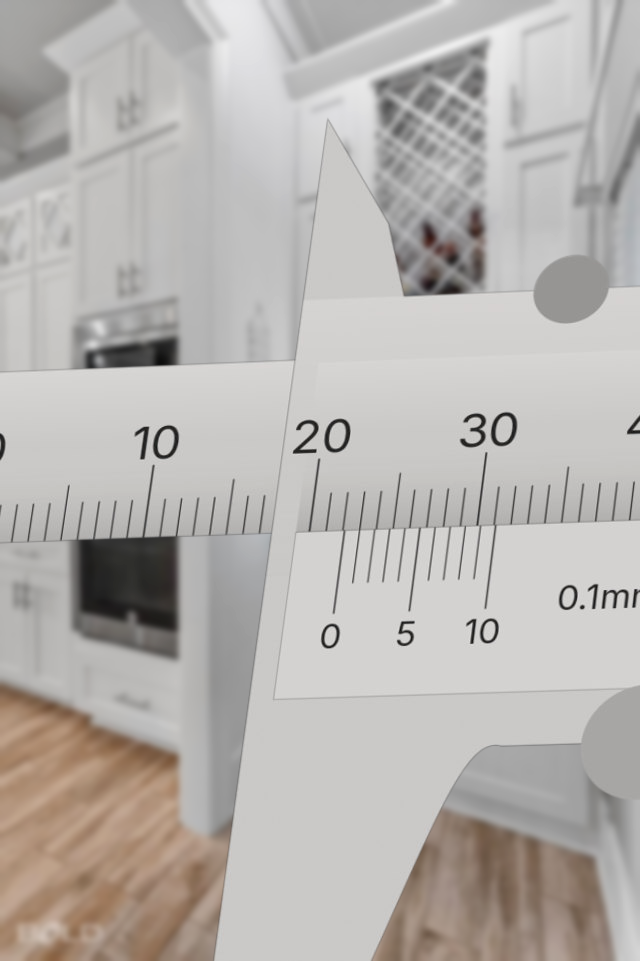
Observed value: 22.1
